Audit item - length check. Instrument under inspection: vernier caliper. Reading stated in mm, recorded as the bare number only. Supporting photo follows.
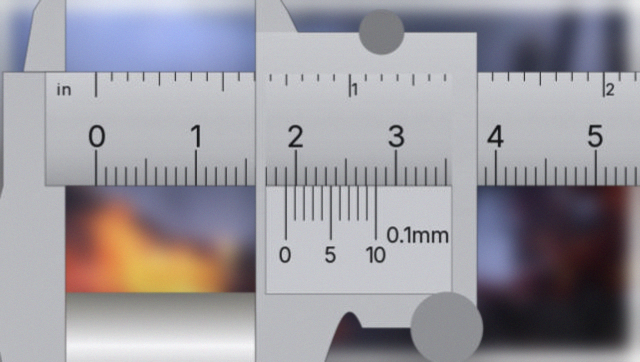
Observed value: 19.0
